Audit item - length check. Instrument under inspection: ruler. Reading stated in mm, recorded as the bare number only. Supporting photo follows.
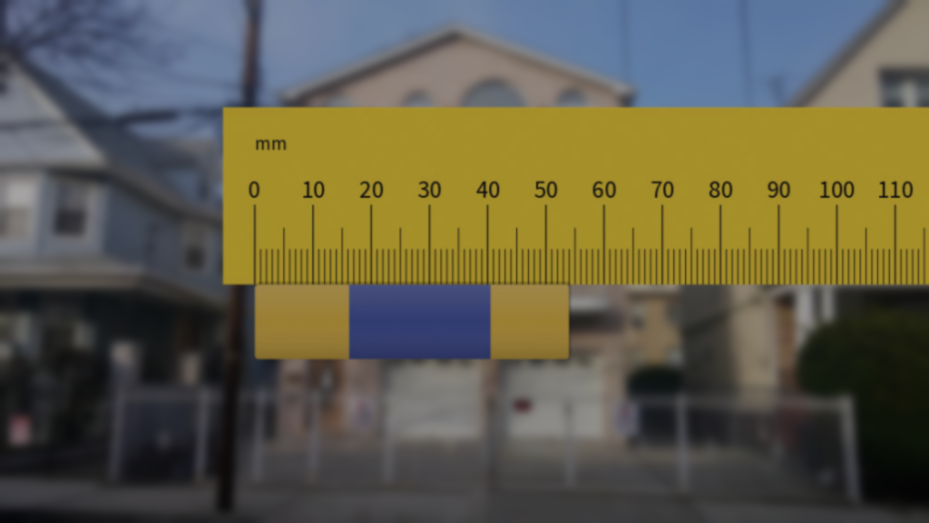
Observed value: 54
